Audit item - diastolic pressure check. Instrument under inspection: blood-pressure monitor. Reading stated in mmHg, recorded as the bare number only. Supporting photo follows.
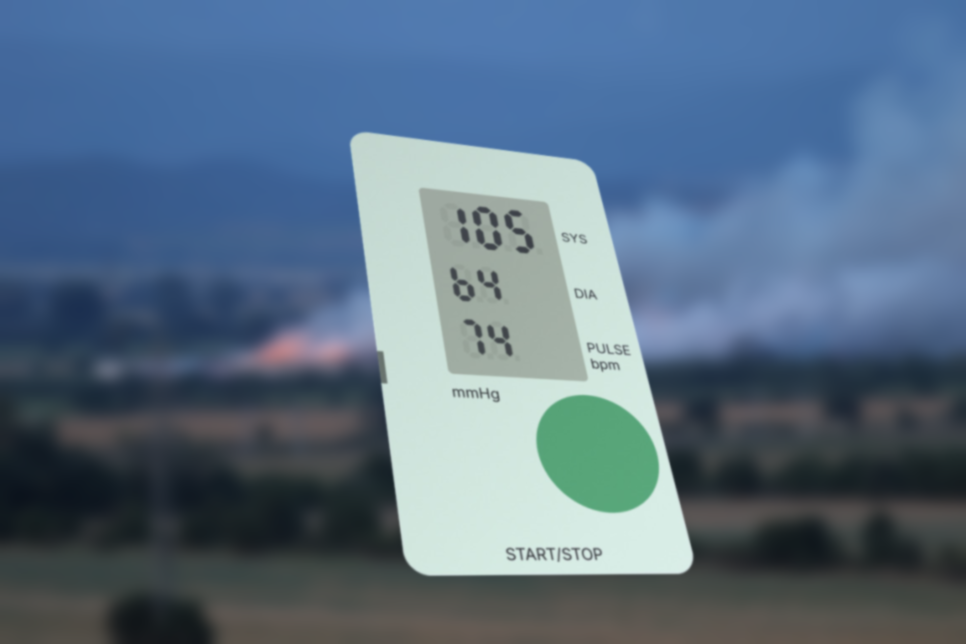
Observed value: 64
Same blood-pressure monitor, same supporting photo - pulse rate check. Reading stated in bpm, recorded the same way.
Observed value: 74
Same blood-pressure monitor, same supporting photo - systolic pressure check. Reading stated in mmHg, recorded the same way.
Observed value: 105
